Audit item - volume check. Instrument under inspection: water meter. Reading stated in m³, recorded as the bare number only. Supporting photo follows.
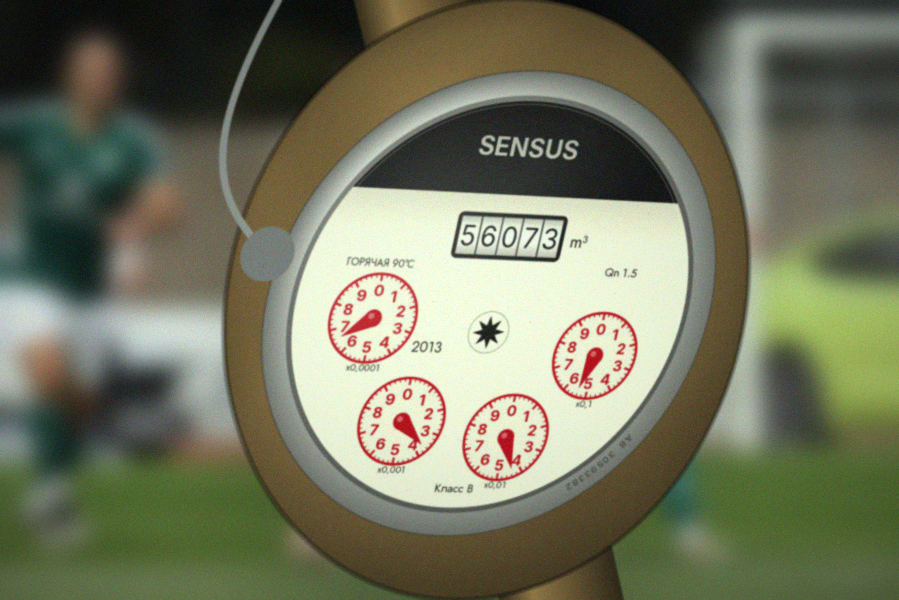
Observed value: 56073.5436
